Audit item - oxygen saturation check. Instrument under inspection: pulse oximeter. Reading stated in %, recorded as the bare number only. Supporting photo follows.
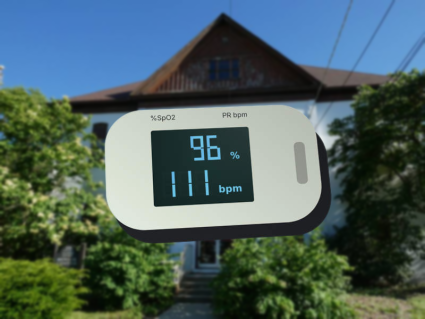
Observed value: 96
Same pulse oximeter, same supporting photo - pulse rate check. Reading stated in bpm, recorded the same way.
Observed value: 111
